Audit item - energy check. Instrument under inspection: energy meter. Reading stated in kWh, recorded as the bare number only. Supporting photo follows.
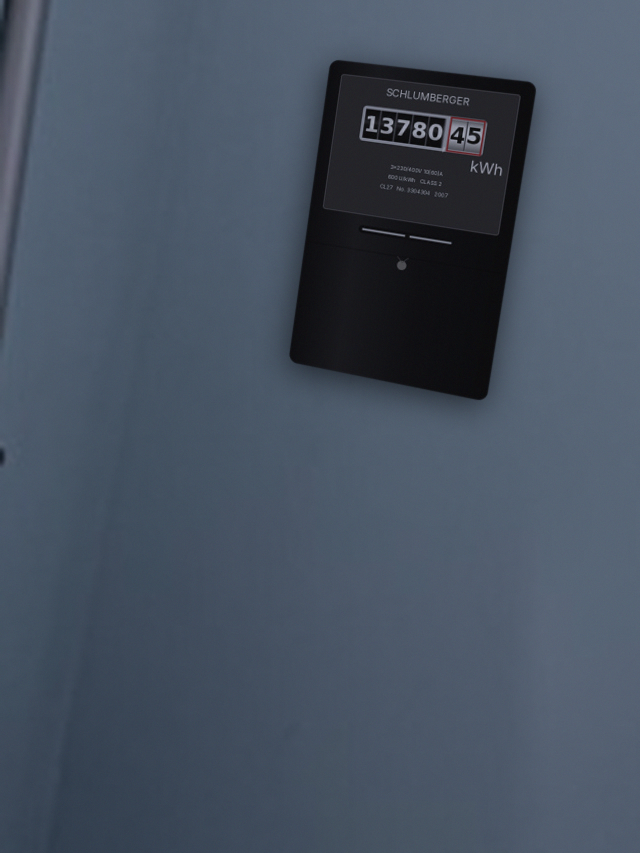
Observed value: 13780.45
